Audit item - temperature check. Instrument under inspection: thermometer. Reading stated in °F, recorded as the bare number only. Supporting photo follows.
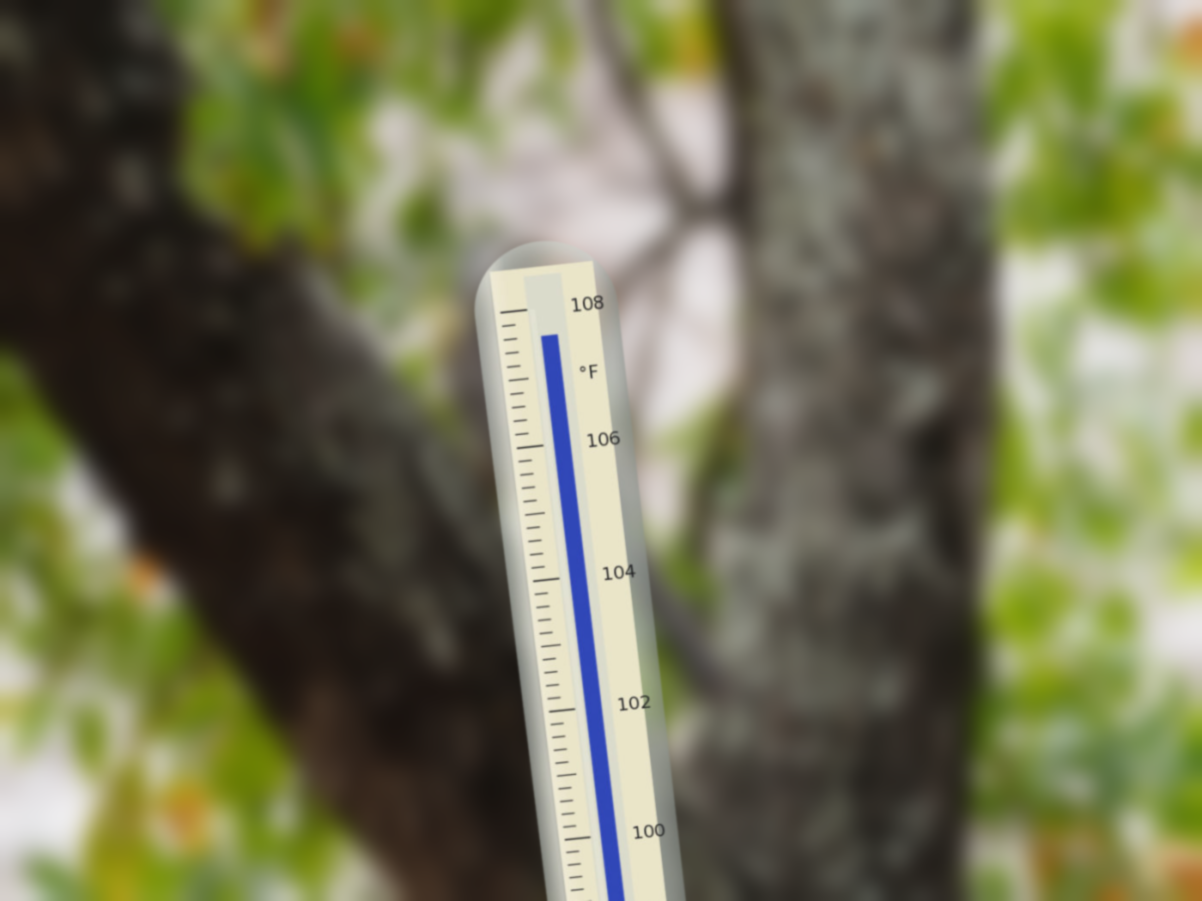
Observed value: 107.6
